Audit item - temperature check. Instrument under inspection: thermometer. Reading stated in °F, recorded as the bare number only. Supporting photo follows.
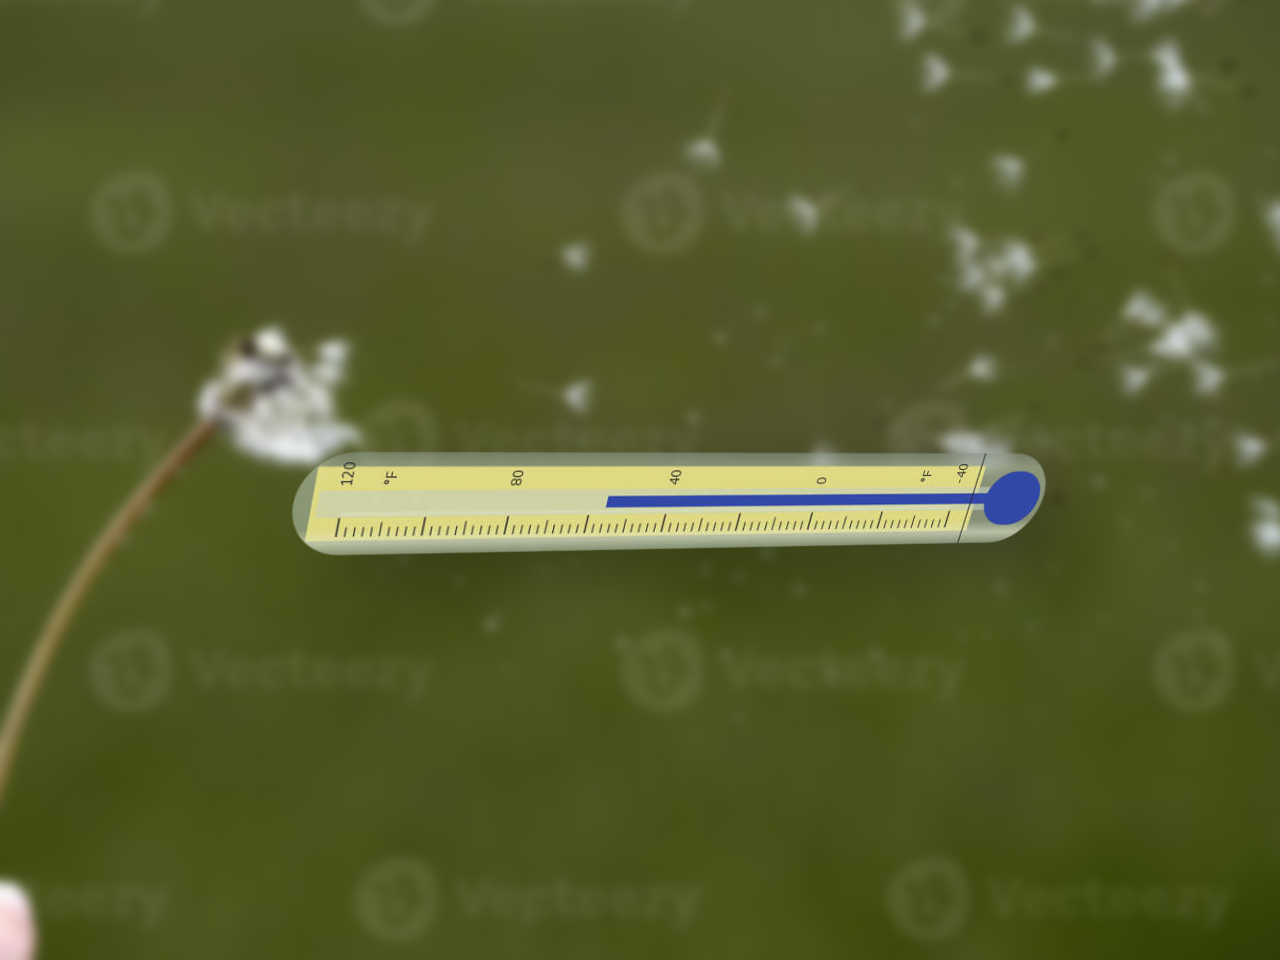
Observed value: 56
